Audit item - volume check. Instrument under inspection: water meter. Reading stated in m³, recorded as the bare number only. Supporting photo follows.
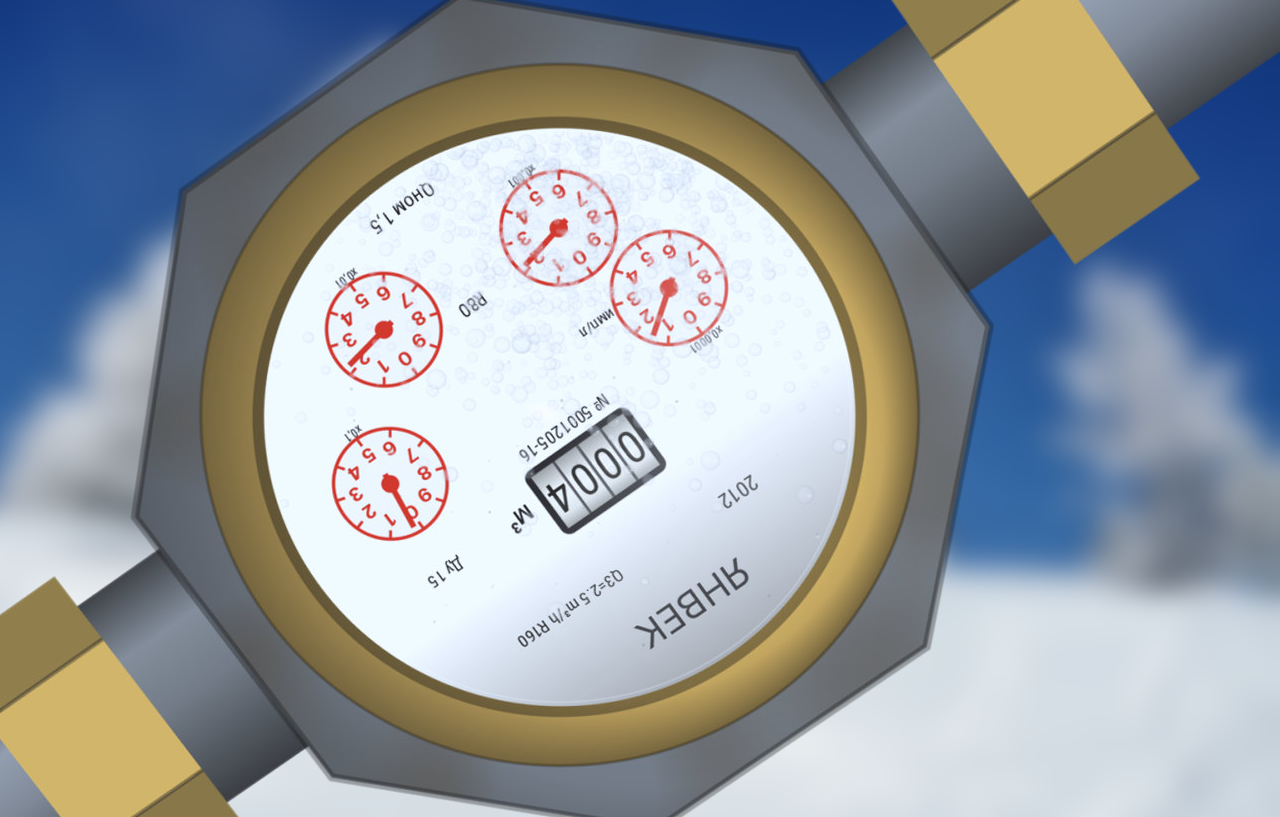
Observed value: 4.0221
